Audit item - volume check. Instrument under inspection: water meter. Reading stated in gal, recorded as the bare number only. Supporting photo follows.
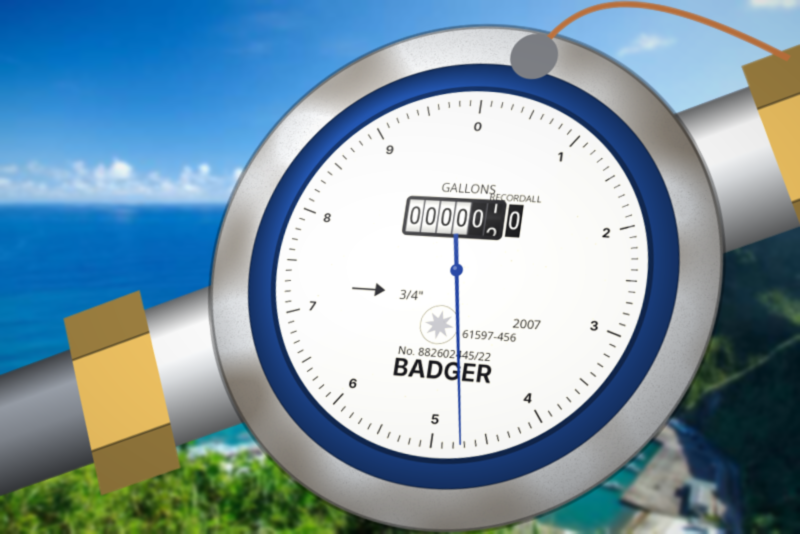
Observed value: 14.7
